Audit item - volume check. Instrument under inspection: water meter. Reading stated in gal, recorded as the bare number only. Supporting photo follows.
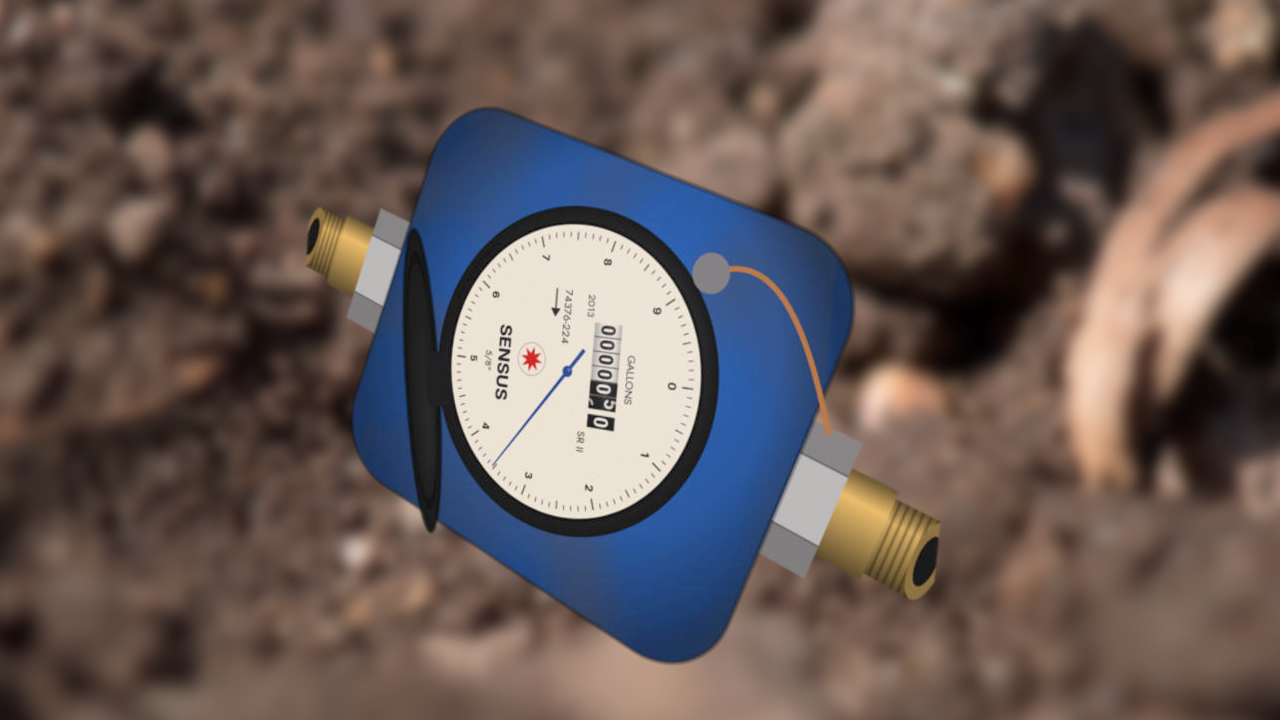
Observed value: 53.5
